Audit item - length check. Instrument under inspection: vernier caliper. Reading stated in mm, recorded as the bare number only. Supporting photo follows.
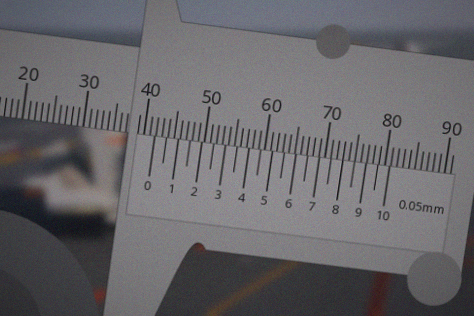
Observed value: 41.8
